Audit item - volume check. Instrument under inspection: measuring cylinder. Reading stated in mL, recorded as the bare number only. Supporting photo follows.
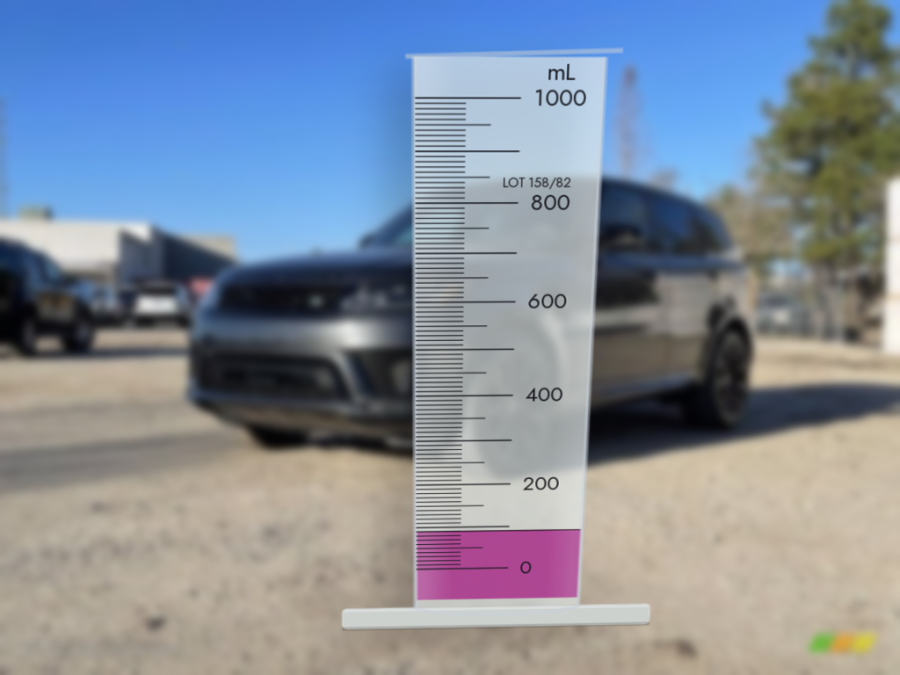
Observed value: 90
